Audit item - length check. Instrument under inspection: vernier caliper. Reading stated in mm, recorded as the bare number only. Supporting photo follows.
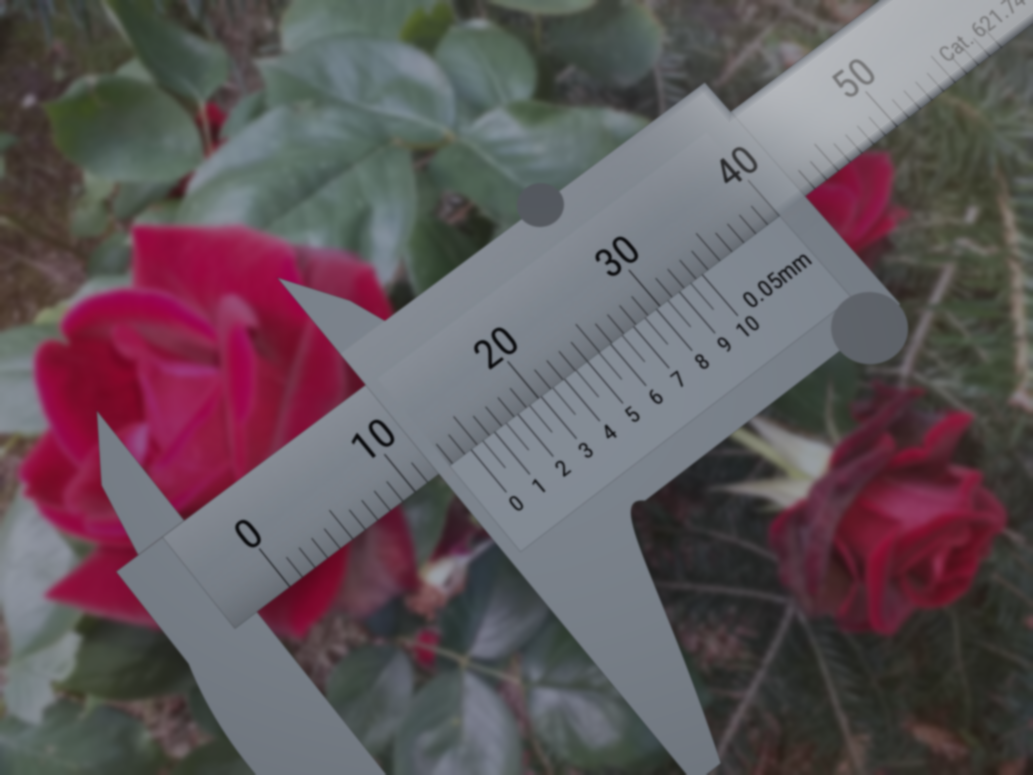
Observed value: 14.5
